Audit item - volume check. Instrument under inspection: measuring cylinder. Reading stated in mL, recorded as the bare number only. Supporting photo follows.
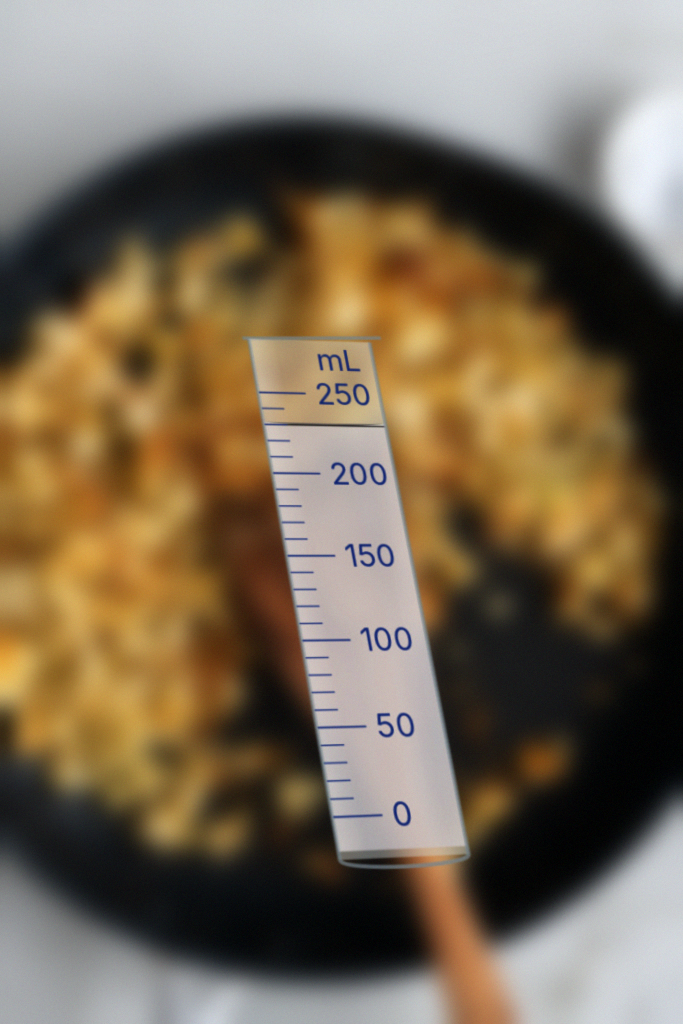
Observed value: 230
